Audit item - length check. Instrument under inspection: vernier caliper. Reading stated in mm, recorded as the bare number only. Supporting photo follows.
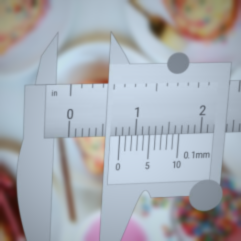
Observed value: 7.6
